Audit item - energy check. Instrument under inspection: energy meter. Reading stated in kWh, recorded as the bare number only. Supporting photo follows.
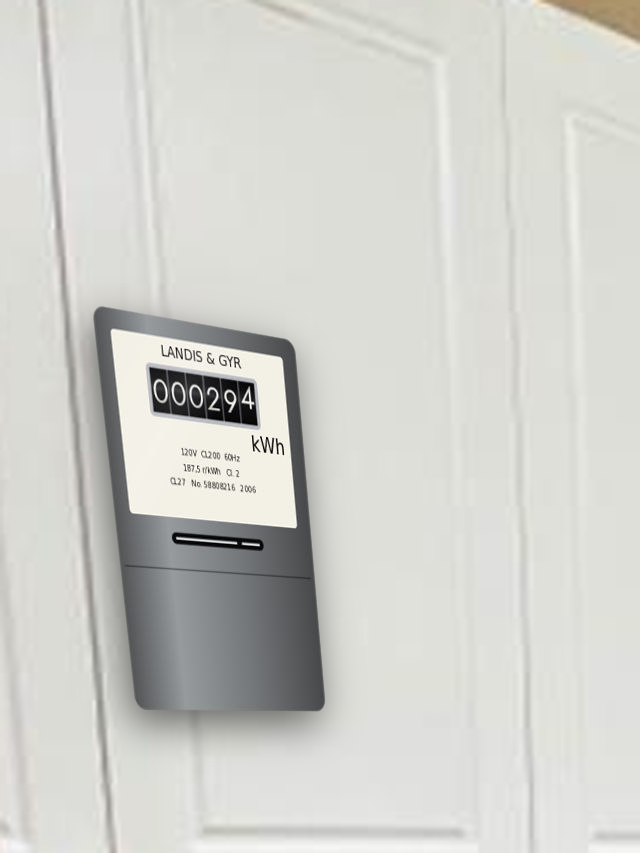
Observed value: 294
